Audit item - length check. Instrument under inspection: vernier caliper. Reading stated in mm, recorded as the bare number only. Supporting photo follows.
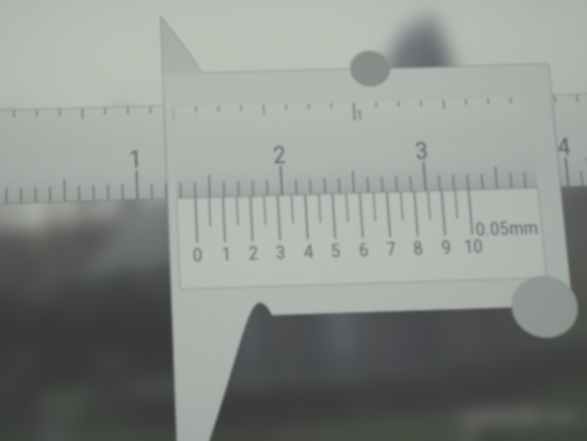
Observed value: 14.0
